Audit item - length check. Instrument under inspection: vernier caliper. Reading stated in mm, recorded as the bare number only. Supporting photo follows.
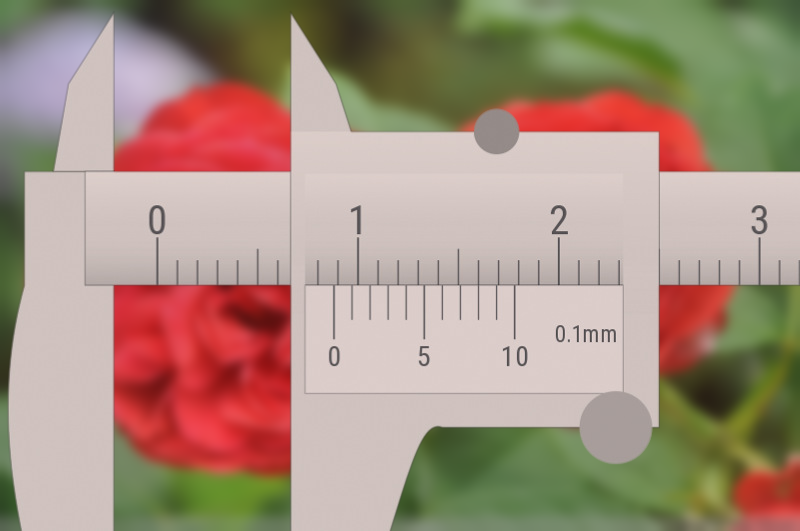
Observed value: 8.8
